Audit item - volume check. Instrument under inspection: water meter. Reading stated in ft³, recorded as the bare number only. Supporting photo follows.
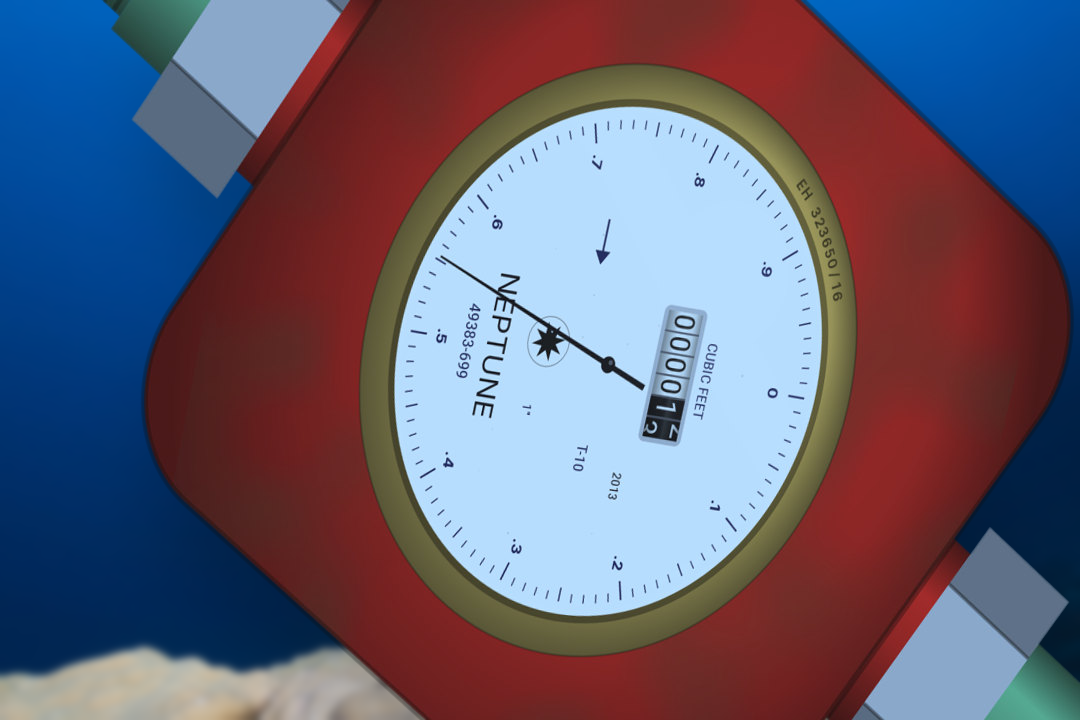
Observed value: 12.55
